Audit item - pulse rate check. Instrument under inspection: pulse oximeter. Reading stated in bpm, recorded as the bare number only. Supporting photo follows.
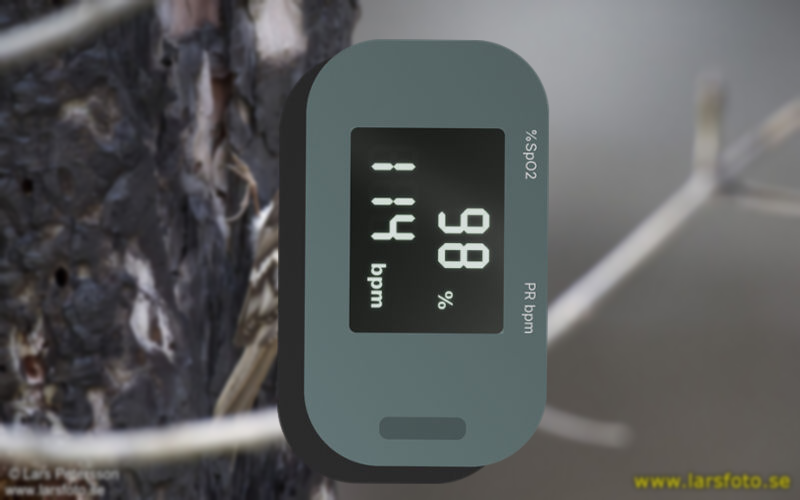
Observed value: 114
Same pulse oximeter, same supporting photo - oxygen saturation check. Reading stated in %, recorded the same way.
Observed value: 98
